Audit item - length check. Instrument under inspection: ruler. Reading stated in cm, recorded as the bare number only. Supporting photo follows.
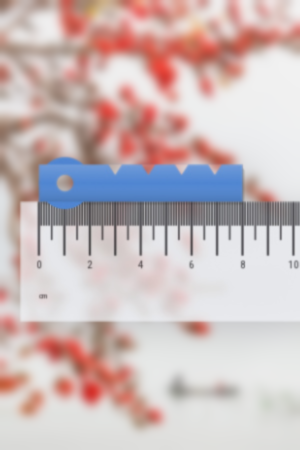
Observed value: 8
